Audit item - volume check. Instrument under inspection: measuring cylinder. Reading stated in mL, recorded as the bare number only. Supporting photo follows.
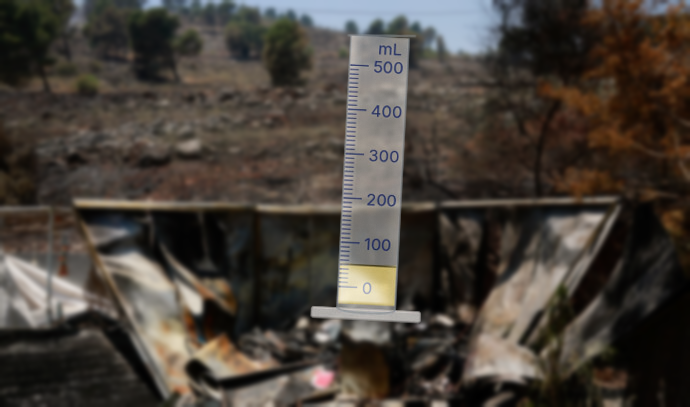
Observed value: 50
